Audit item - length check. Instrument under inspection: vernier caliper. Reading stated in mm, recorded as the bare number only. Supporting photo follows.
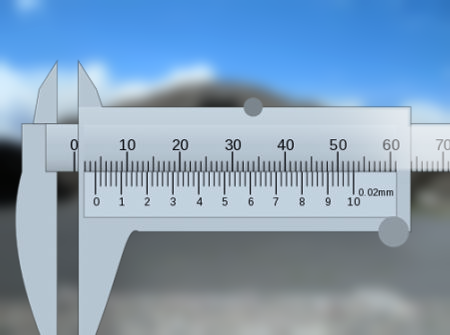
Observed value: 4.0
